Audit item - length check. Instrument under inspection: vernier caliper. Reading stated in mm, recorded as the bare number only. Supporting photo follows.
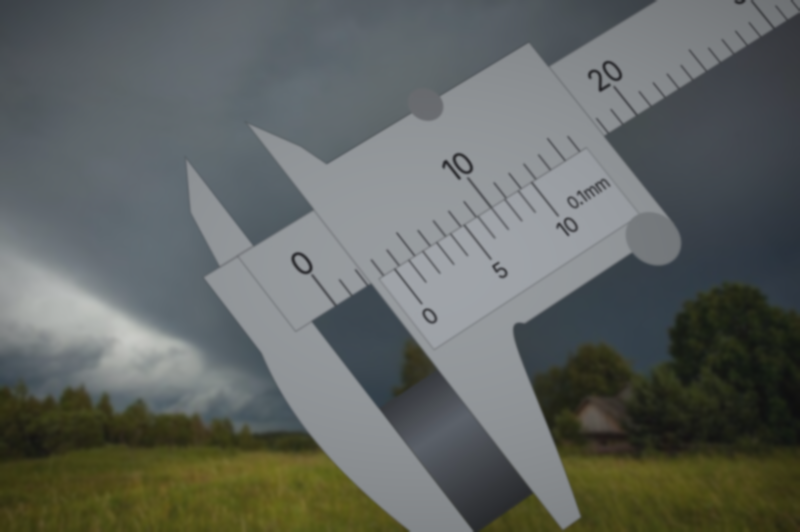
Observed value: 3.7
